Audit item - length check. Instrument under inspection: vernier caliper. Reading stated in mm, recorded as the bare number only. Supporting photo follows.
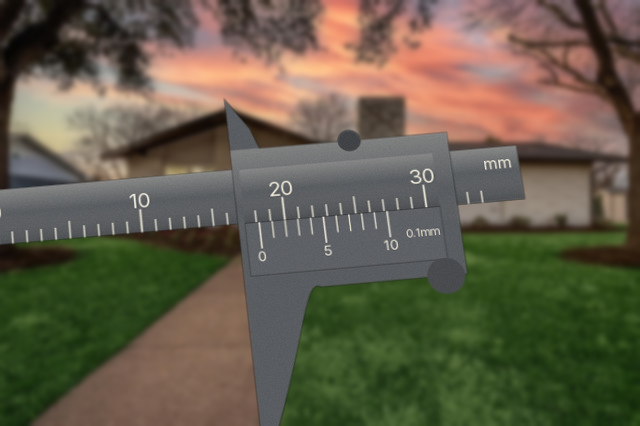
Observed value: 18.2
